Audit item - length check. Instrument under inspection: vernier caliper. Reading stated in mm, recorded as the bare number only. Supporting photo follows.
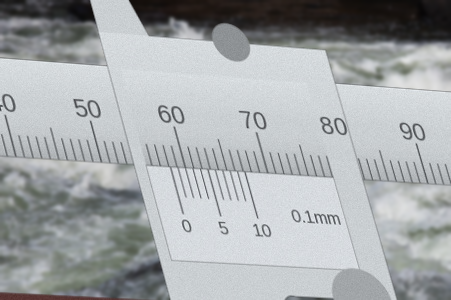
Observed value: 58.2
